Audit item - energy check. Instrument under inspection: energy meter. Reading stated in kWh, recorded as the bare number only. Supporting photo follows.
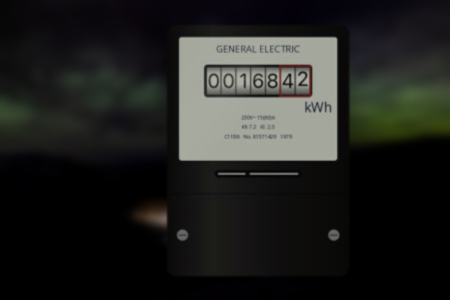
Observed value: 168.42
